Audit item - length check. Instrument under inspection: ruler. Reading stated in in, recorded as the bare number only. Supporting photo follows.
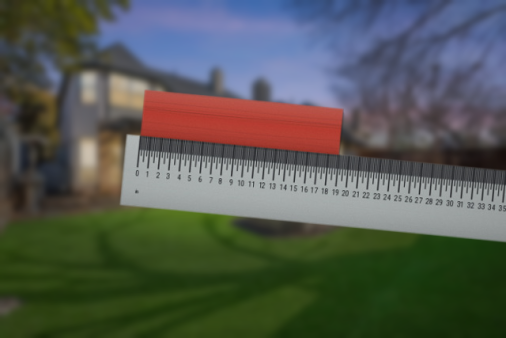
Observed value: 19
